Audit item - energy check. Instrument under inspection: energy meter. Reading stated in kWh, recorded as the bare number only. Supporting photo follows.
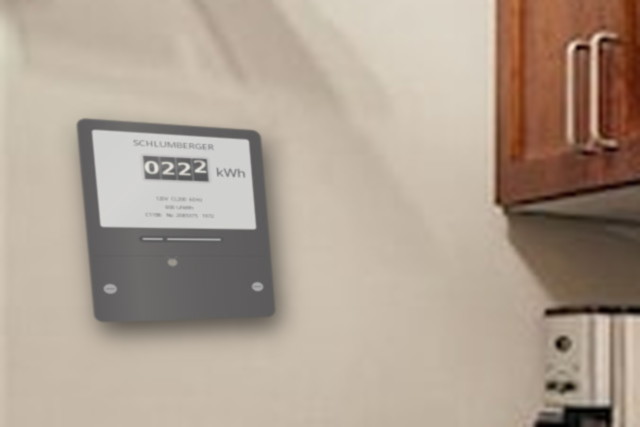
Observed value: 222
